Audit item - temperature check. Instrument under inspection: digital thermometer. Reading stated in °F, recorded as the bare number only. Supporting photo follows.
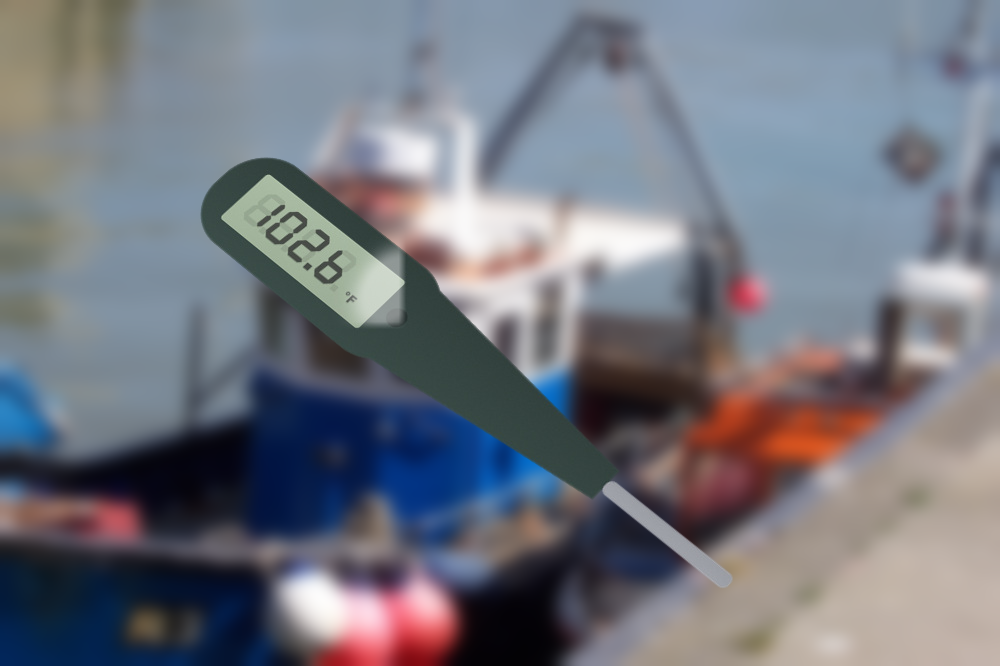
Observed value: 102.6
